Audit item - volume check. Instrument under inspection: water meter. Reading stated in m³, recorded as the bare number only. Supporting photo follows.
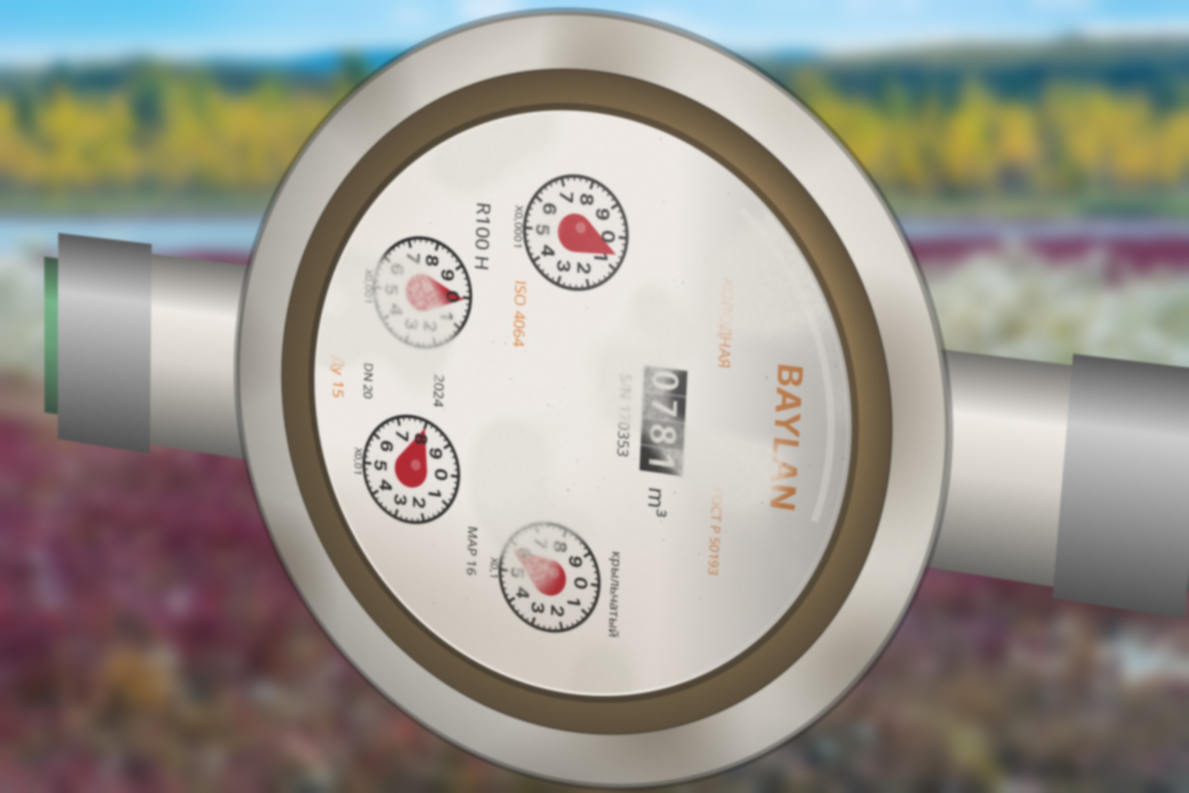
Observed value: 781.5800
